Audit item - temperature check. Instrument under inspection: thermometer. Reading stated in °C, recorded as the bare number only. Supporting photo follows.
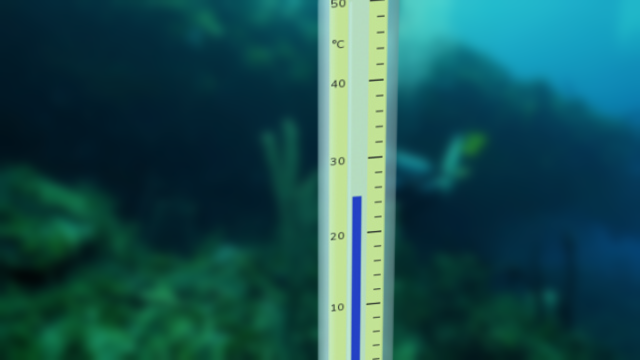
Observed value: 25
